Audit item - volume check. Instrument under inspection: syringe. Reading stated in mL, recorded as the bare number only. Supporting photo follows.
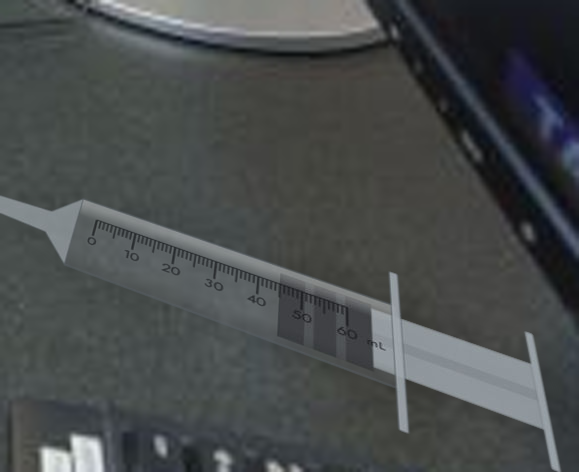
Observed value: 45
